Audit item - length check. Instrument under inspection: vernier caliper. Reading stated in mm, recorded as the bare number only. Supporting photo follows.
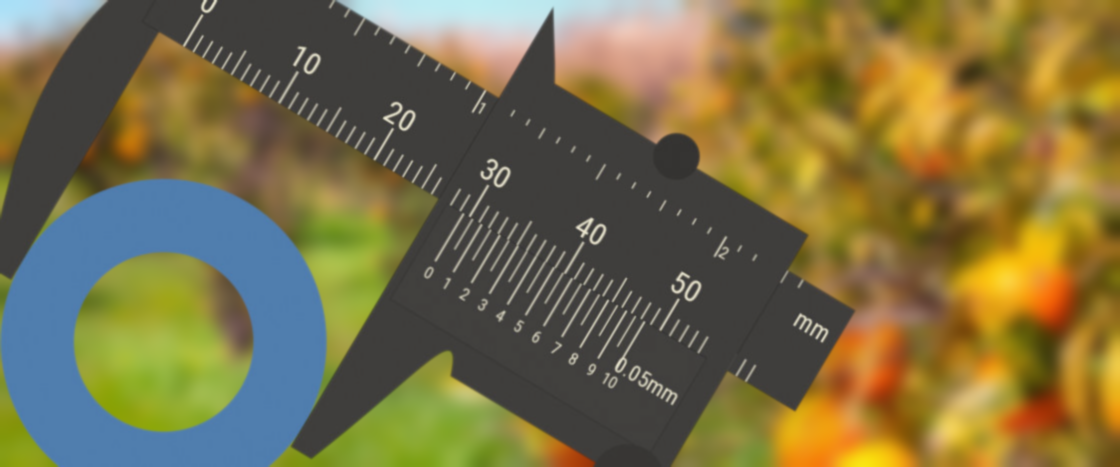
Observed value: 29.4
